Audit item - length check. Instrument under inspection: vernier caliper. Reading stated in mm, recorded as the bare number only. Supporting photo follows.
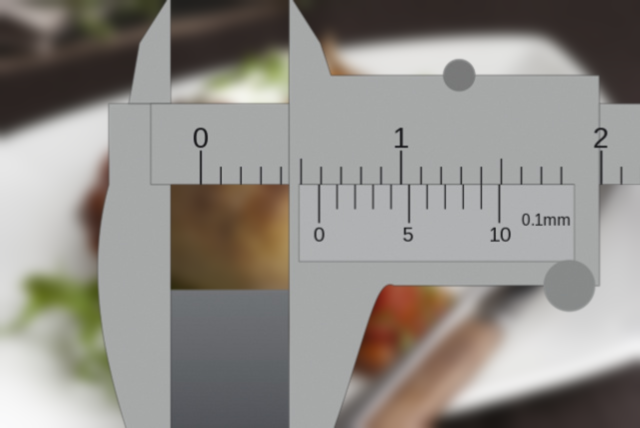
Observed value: 5.9
